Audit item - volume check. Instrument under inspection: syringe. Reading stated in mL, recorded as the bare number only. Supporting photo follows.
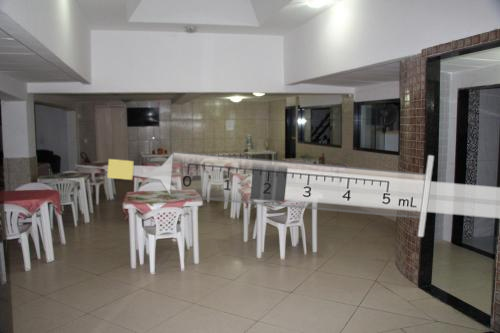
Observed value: 1.6
